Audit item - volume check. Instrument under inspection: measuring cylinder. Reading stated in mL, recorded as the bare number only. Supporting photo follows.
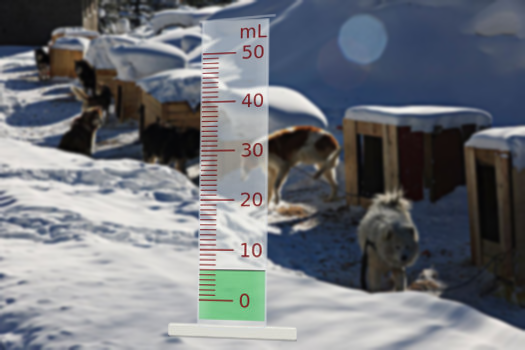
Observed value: 6
